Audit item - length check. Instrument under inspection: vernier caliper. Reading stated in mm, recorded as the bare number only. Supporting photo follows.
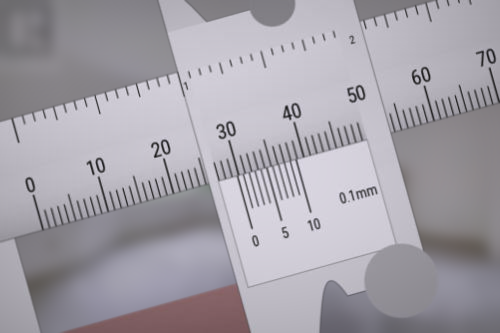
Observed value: 29.8
